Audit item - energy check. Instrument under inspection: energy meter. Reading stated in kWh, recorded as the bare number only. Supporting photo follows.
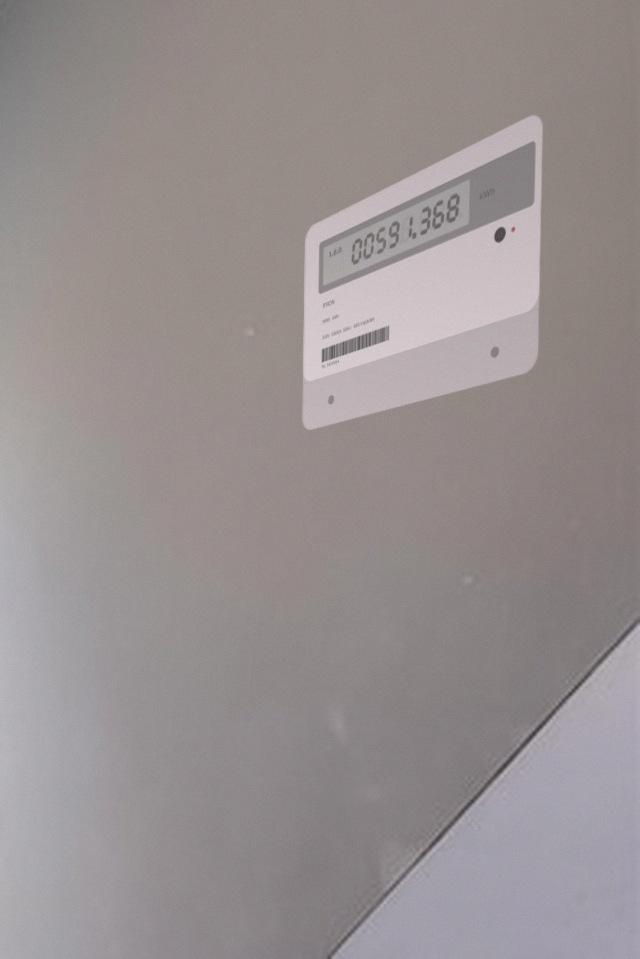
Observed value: 591.368
